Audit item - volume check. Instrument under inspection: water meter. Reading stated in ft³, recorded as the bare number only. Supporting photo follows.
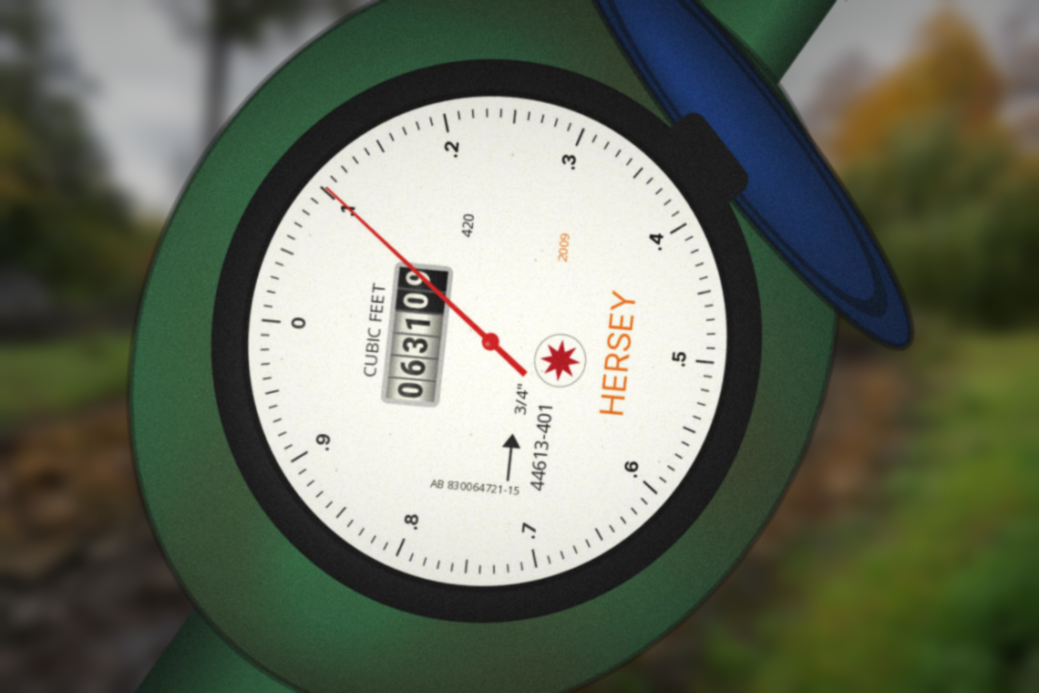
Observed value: 63109.10
